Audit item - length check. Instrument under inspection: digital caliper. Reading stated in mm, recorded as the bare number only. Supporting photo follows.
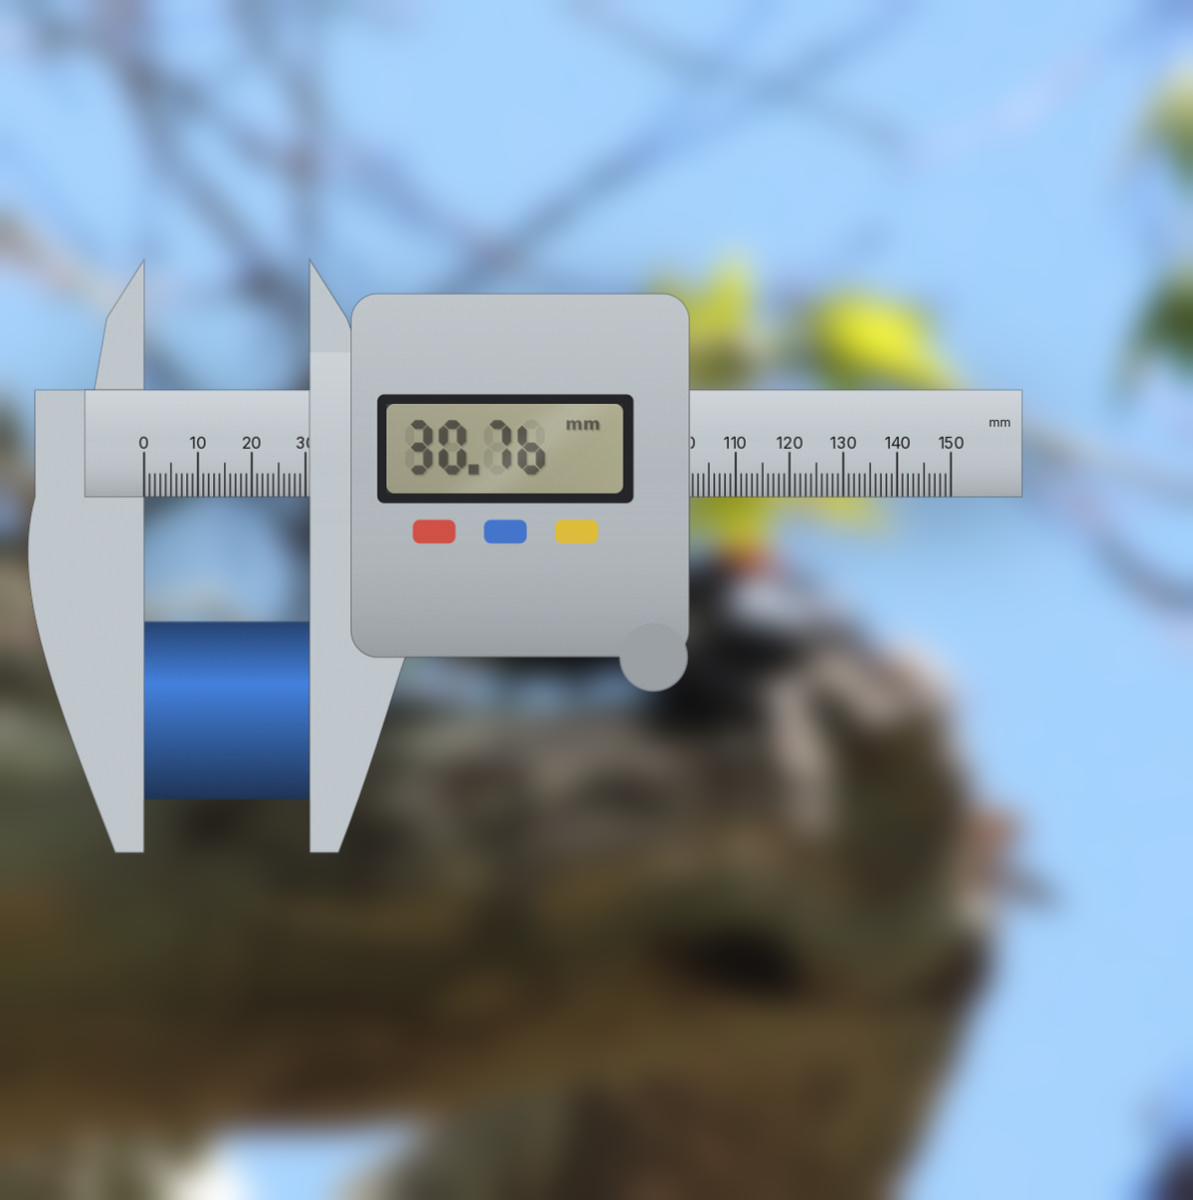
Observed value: 30.76
